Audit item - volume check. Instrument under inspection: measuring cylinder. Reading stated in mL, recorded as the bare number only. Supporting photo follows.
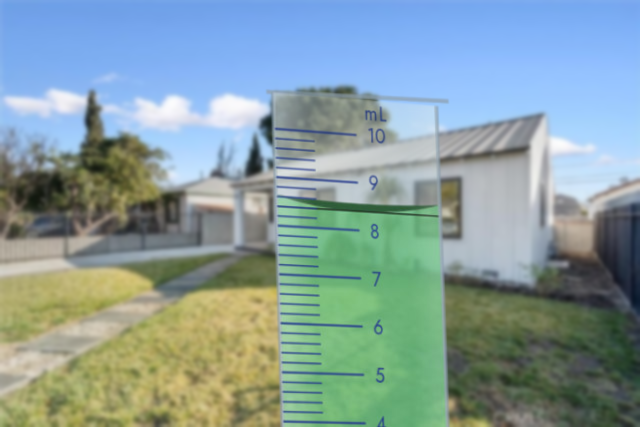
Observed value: 8.4
